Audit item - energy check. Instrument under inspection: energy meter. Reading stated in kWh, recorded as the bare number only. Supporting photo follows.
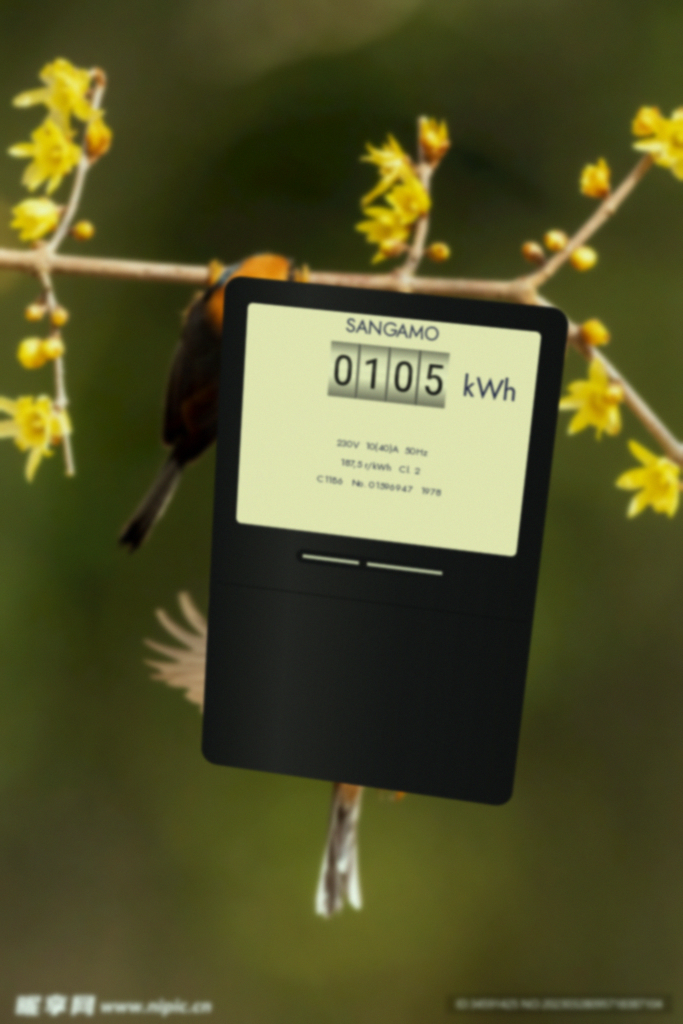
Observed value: 105
